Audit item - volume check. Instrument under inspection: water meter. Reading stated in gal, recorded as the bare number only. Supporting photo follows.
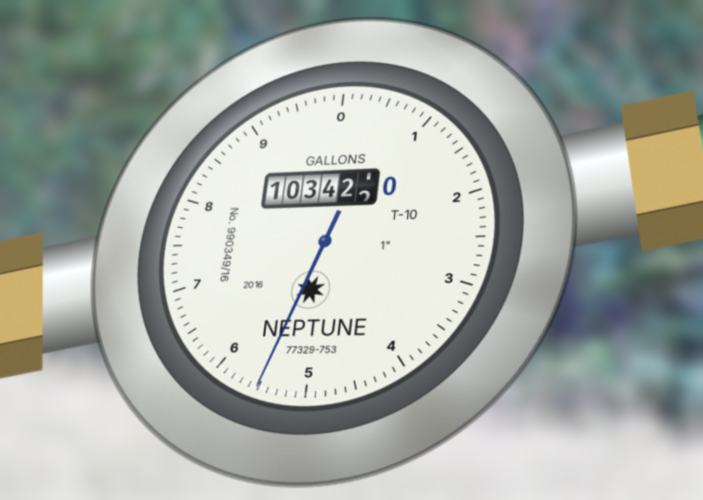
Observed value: 1034215.5
